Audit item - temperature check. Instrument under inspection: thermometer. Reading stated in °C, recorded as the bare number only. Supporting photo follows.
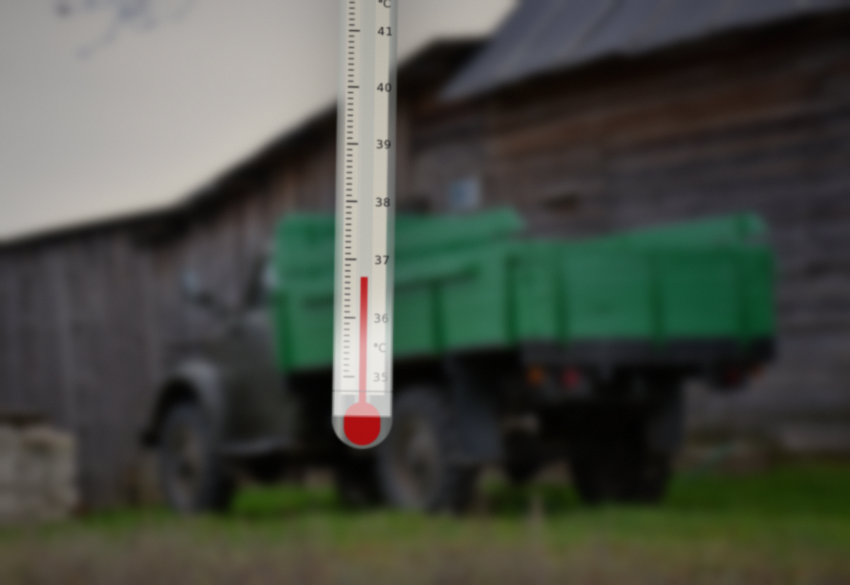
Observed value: 36.7
